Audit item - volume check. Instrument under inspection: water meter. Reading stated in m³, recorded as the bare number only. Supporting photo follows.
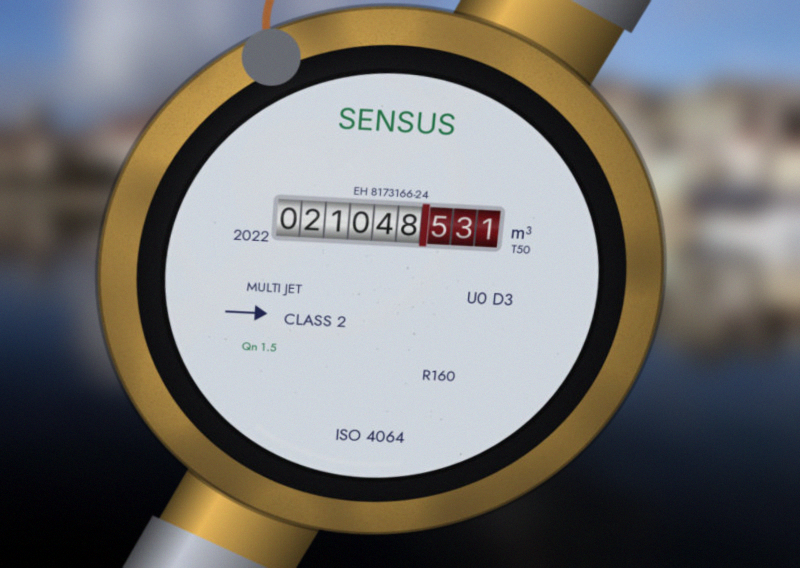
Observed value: 21048.531
